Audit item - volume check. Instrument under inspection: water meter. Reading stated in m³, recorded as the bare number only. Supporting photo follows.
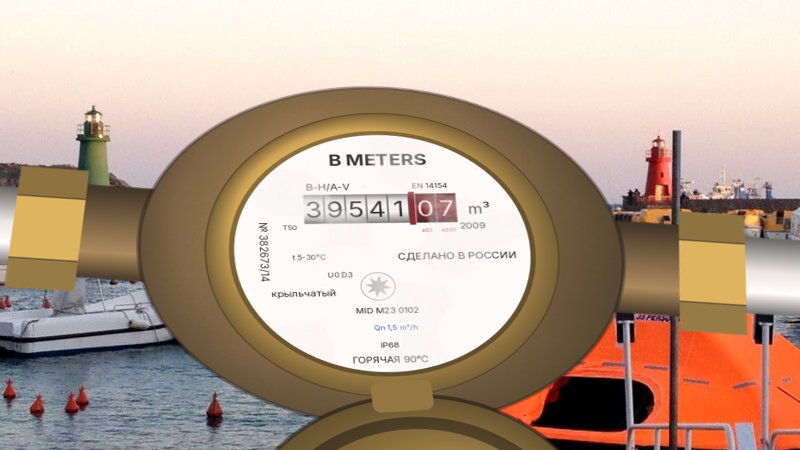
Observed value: 39541.07
